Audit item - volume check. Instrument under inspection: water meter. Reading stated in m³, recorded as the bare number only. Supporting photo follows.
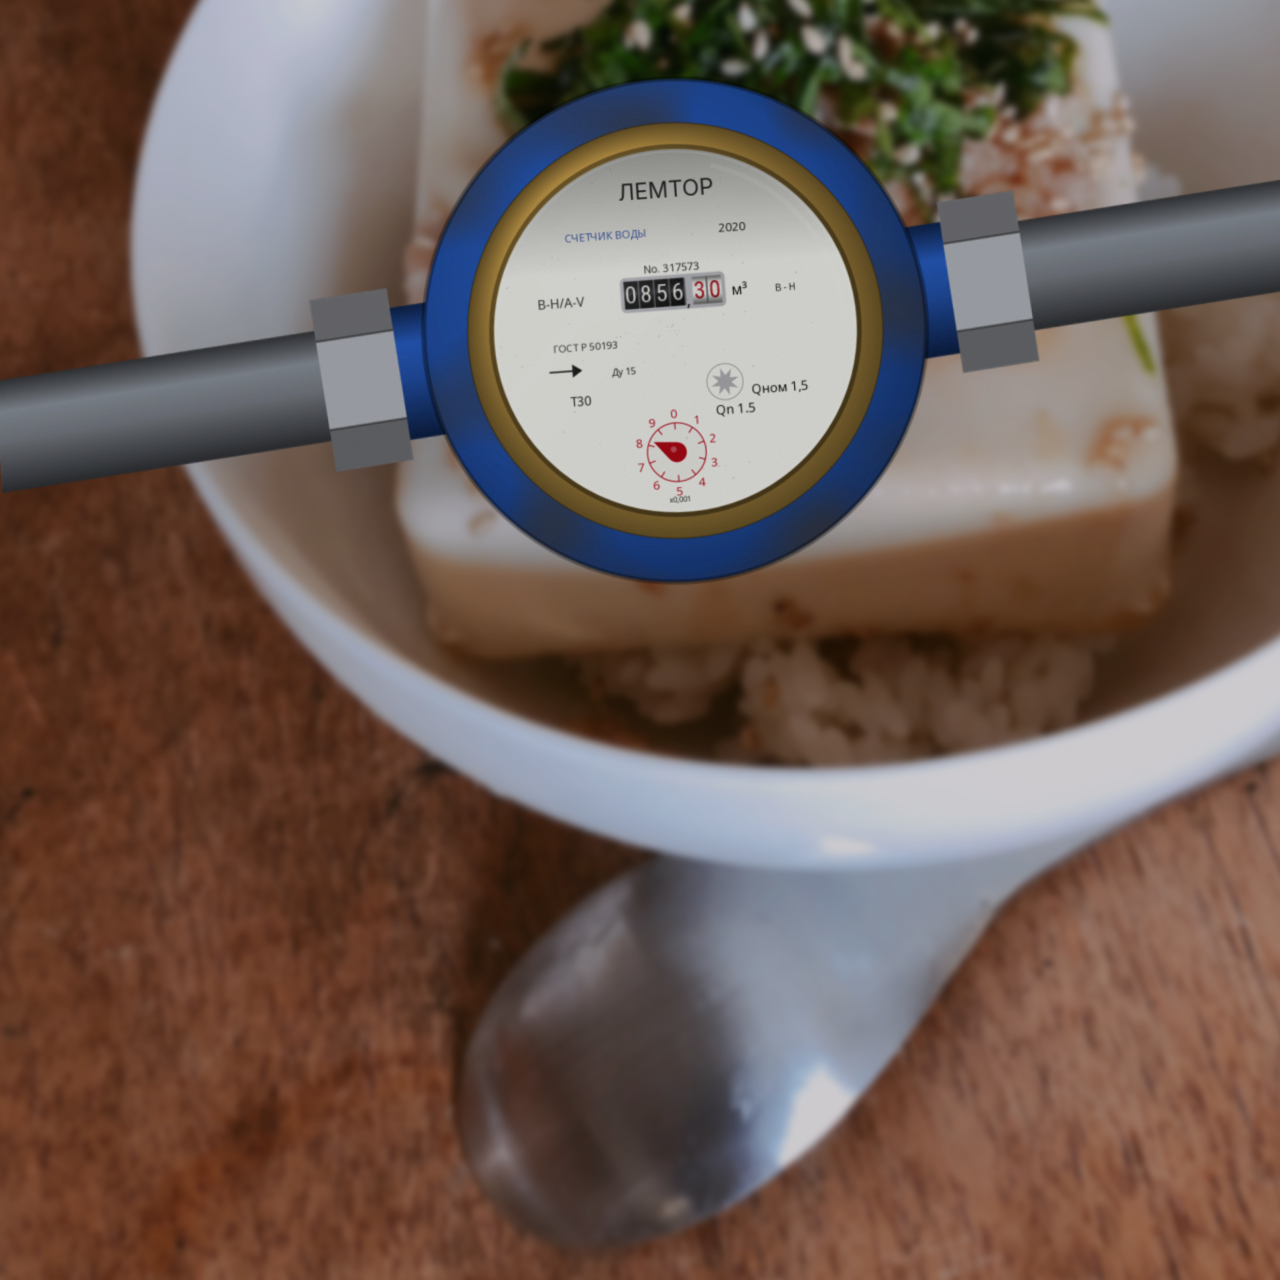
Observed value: 856.308
